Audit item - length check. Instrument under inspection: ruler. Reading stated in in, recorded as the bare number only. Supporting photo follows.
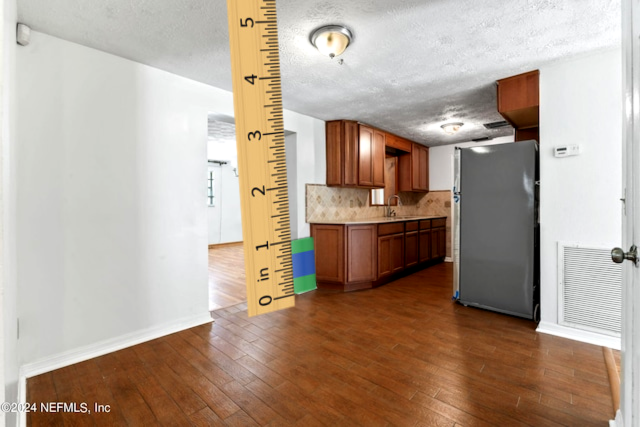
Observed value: 1
